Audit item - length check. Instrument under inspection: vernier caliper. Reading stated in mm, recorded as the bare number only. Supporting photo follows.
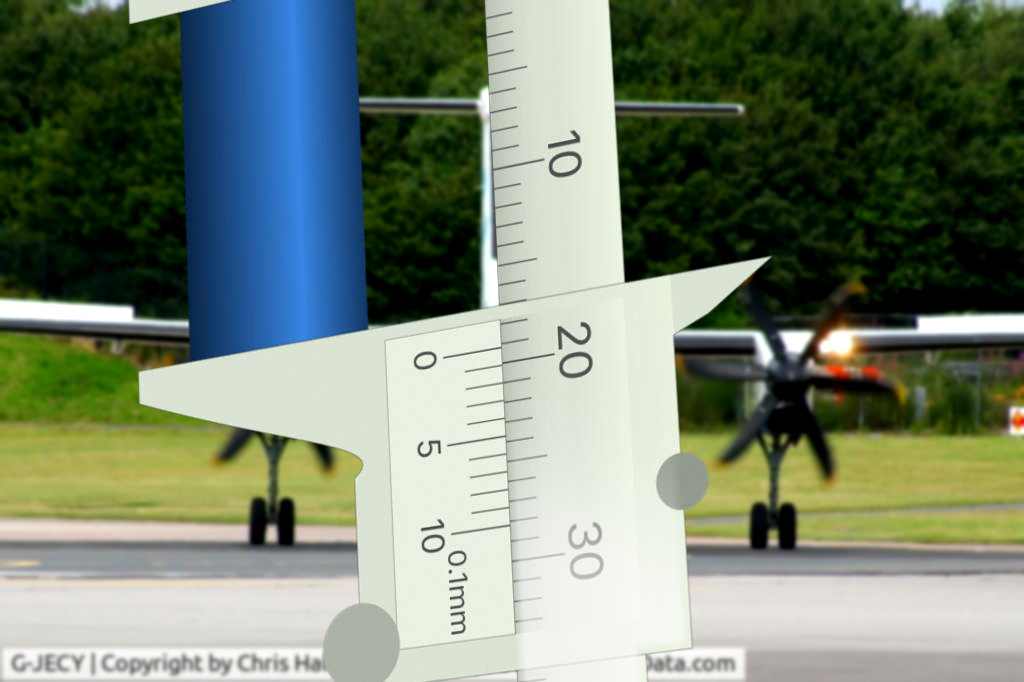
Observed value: 19.2
